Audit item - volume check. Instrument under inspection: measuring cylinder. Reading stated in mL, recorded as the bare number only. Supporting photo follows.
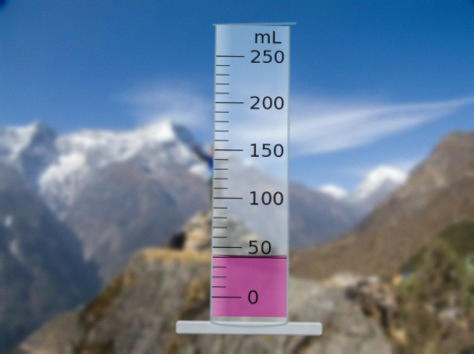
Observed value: 40
